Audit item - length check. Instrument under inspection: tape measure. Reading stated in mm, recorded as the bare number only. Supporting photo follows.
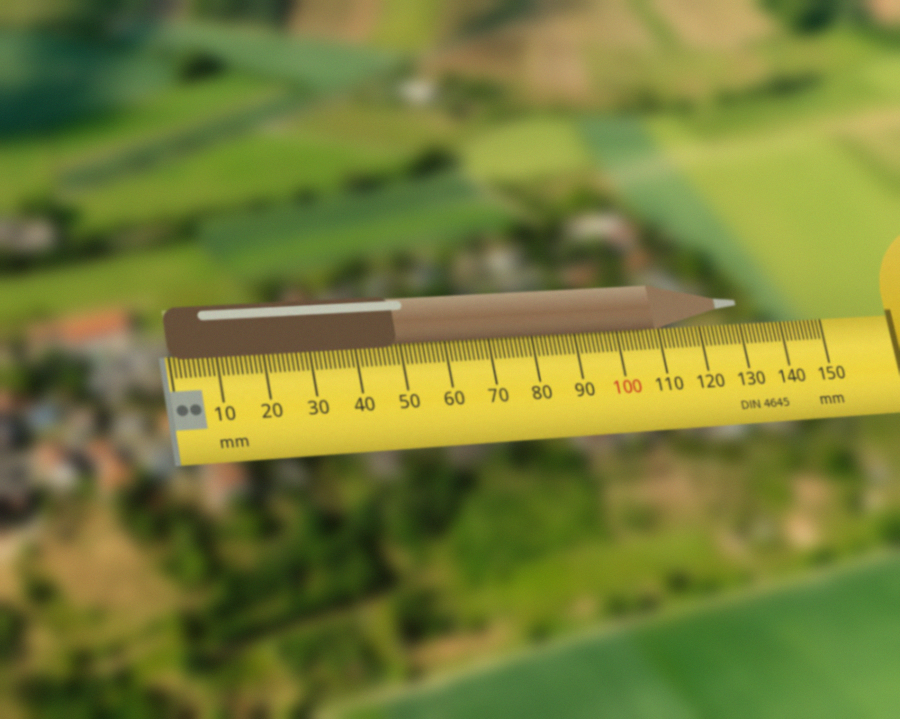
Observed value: 130
